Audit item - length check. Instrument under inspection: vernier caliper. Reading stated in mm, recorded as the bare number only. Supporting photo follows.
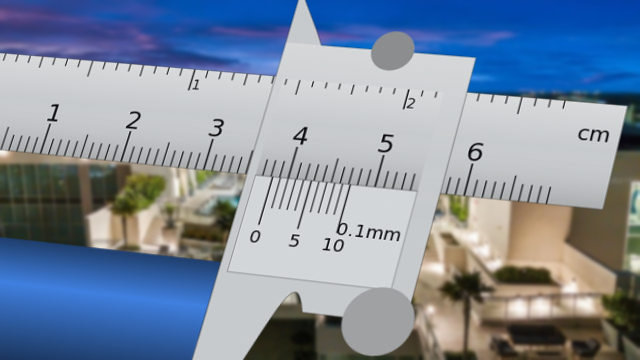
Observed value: 38.2
